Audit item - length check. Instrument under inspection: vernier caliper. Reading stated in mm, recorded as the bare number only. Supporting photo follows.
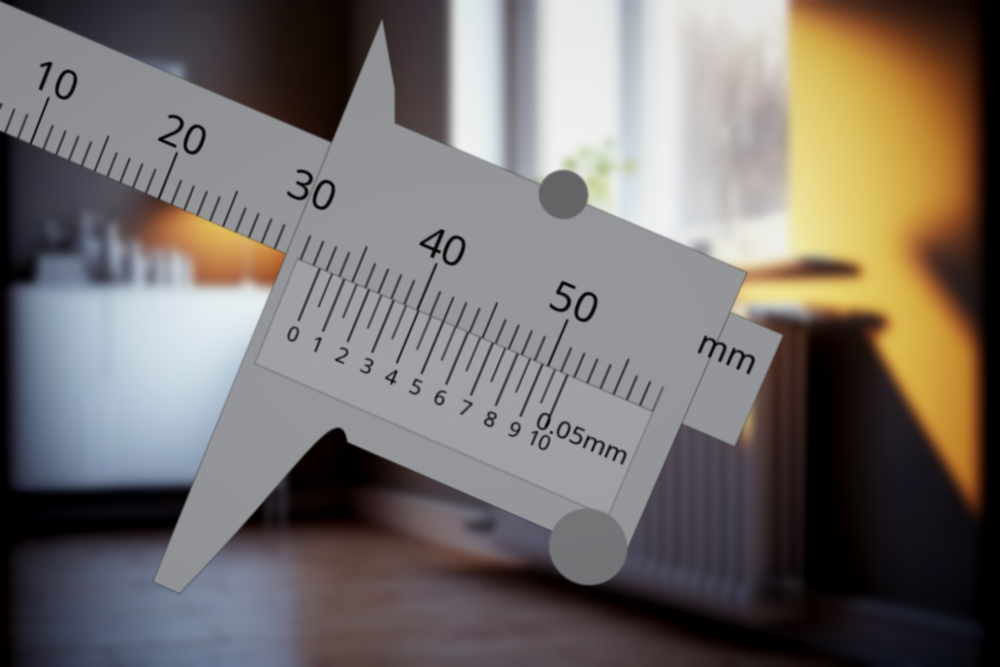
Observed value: 32.5
